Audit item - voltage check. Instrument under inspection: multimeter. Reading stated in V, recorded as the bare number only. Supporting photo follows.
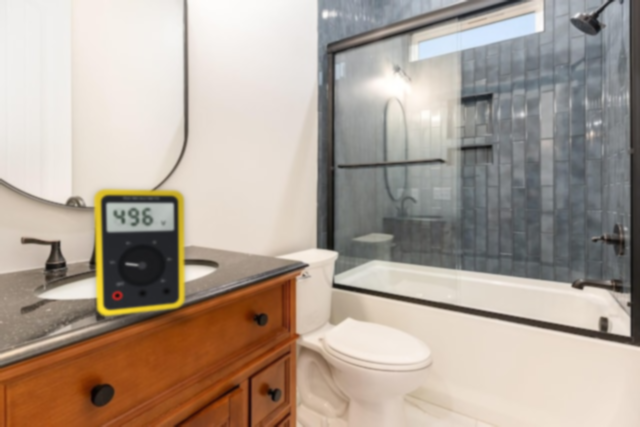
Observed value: 496
